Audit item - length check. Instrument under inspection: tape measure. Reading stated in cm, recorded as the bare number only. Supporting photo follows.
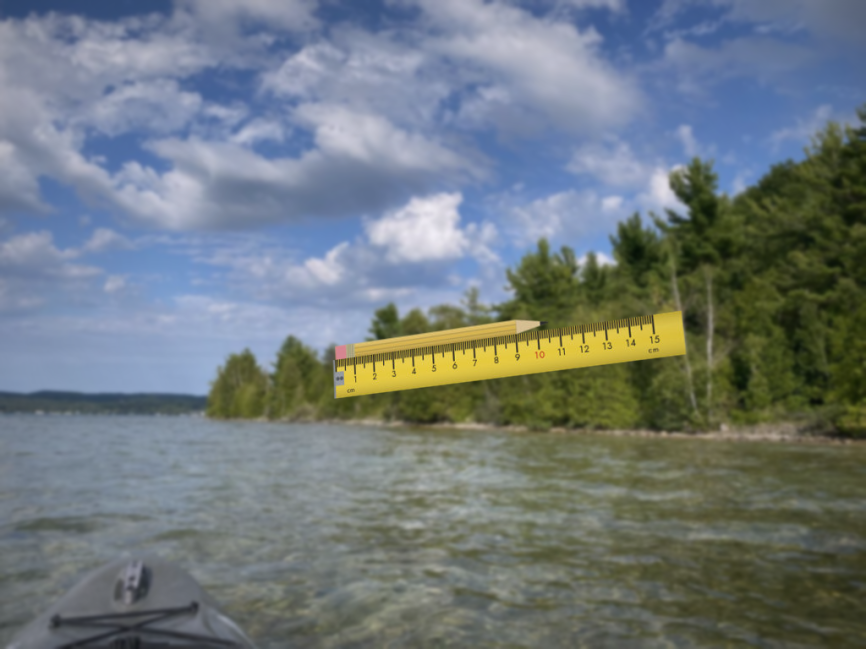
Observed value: 10.5
